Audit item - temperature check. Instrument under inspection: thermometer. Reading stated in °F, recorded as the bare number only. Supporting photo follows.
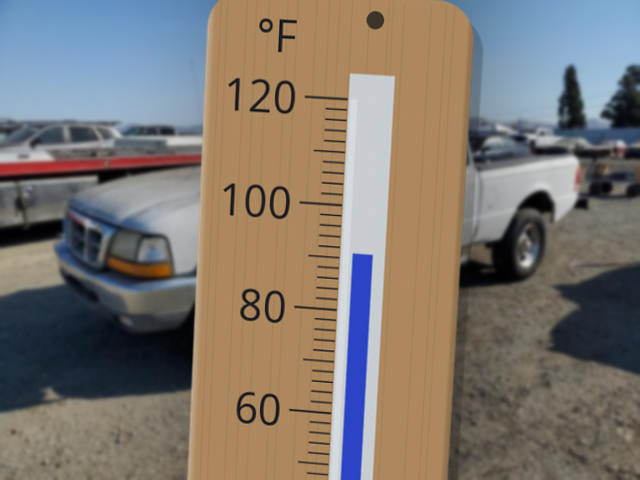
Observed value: 91
